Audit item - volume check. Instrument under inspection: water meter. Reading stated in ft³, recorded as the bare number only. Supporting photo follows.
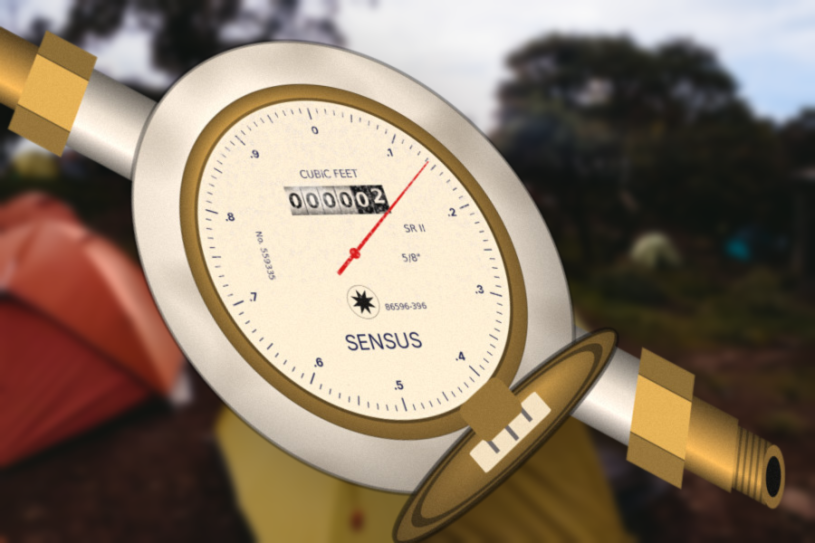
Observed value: 2.14
